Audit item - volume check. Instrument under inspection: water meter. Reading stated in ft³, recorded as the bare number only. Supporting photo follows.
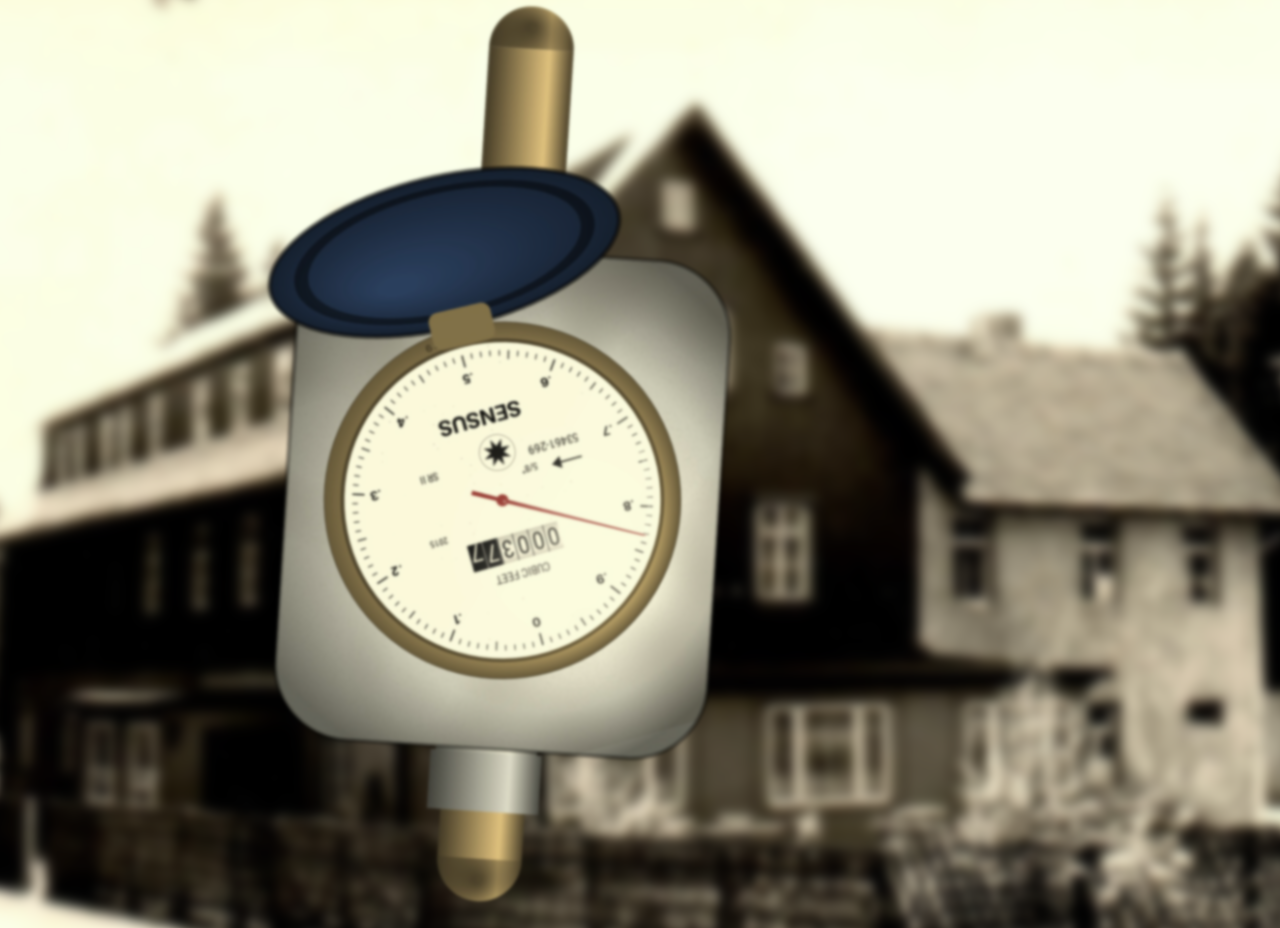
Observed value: 376.83
